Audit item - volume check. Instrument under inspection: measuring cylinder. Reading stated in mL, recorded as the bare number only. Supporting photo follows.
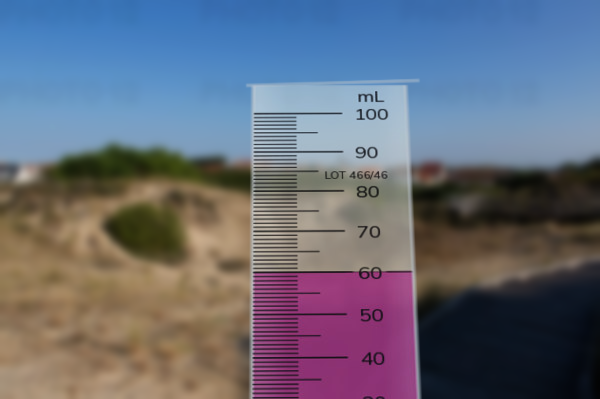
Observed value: 60
